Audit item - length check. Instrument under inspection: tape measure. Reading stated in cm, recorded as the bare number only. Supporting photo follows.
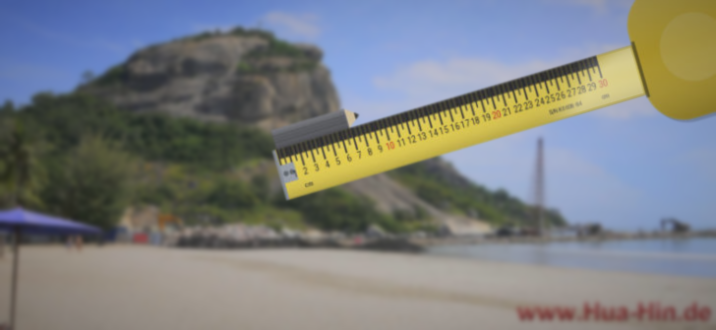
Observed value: 8
